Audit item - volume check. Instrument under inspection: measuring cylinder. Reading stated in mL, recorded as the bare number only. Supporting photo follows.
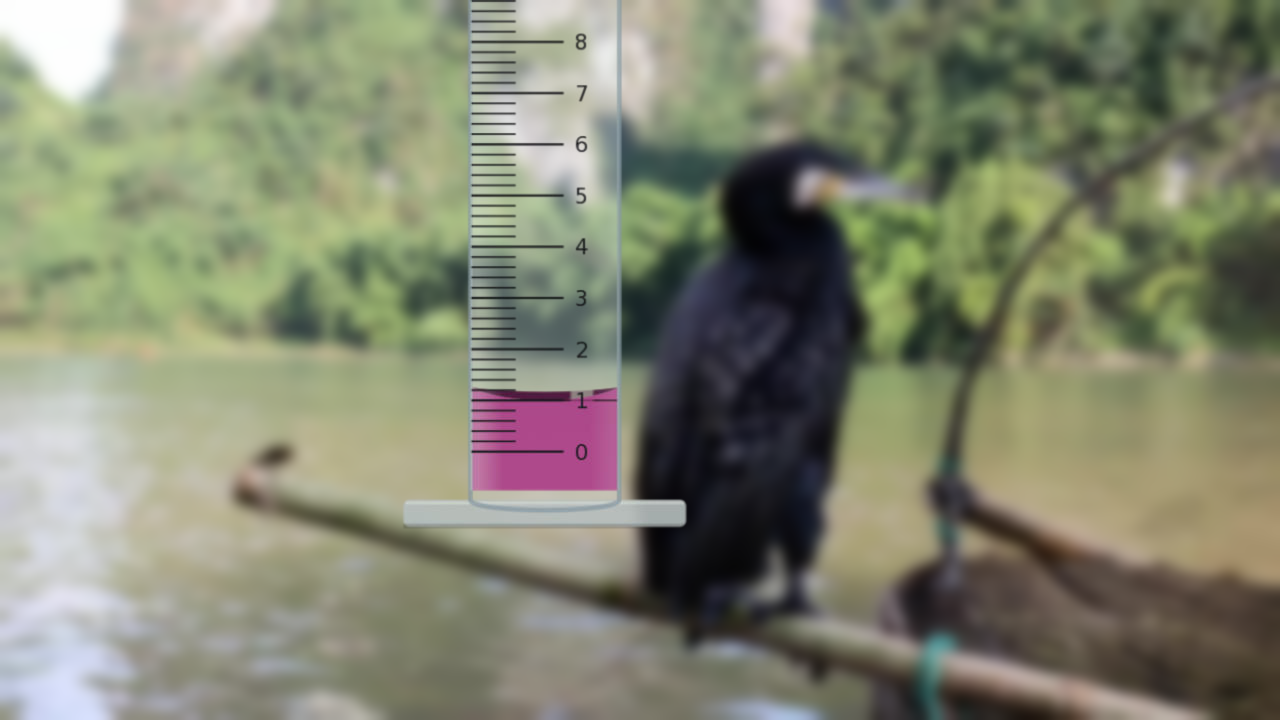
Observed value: 1
